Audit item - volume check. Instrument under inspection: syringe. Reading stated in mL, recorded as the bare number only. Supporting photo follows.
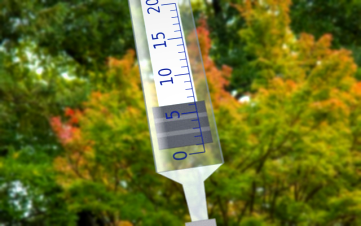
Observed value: 1
